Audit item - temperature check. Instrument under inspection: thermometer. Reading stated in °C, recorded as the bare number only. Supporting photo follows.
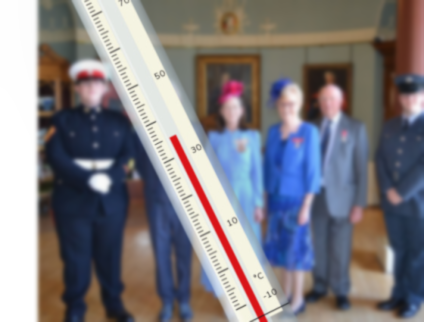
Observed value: 35
